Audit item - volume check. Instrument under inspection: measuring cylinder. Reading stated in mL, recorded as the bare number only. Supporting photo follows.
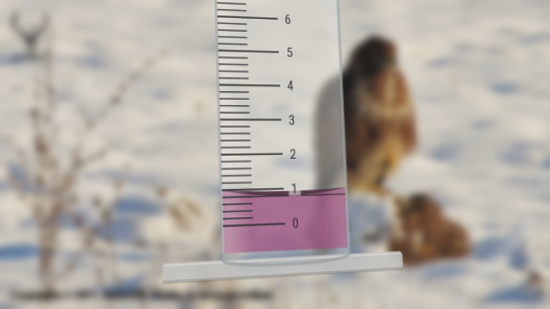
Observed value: 0.8
